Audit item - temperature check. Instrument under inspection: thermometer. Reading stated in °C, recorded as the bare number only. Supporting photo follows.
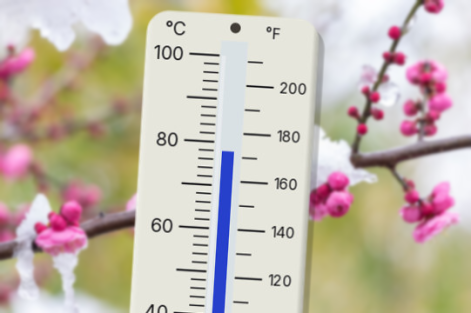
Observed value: 78
